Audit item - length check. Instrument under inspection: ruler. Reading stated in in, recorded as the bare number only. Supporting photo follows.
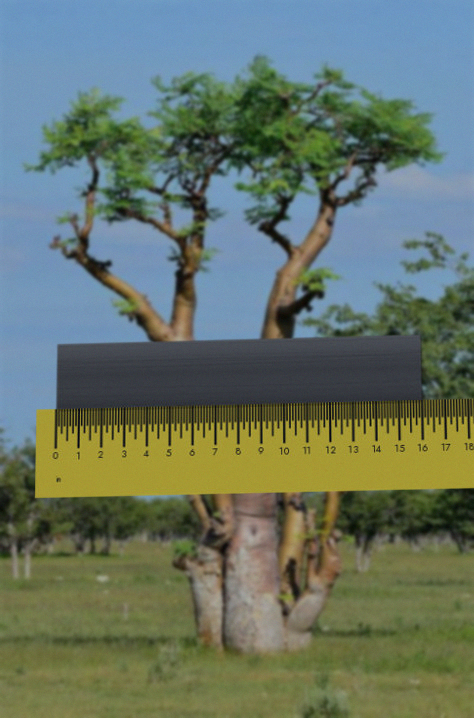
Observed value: 16
